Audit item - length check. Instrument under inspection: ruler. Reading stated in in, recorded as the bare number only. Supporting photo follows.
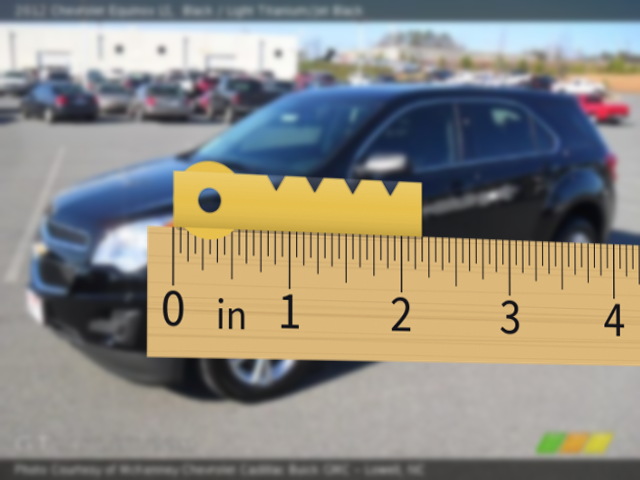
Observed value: 2.1875
